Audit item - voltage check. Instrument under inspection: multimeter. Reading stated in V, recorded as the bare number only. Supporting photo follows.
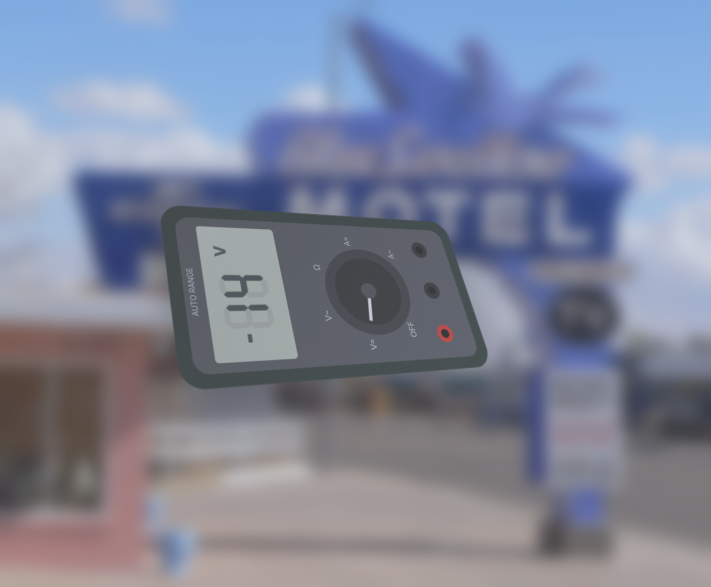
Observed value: -14
